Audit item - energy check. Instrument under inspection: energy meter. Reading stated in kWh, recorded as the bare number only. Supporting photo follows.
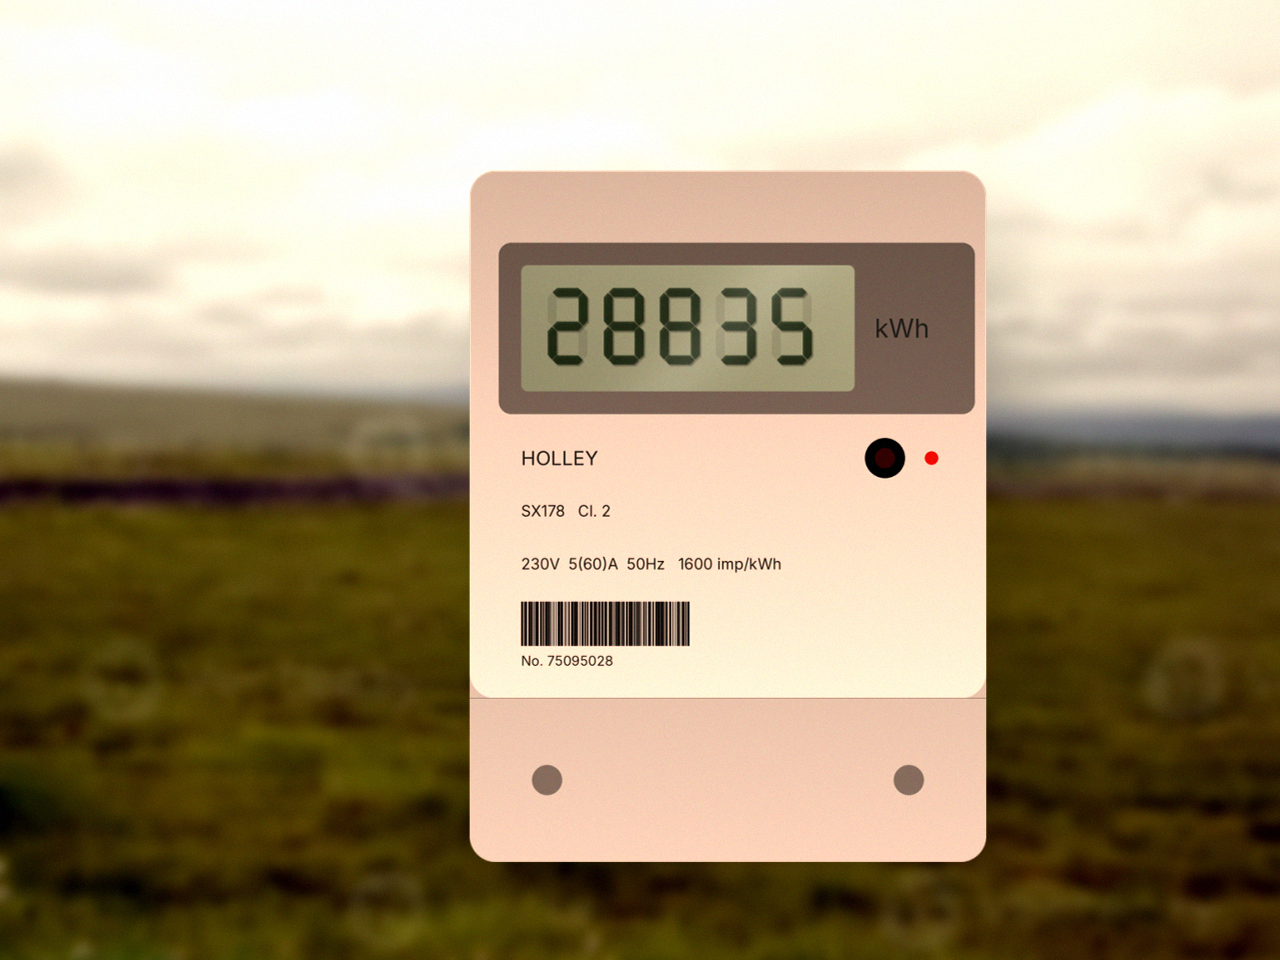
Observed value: 28835
